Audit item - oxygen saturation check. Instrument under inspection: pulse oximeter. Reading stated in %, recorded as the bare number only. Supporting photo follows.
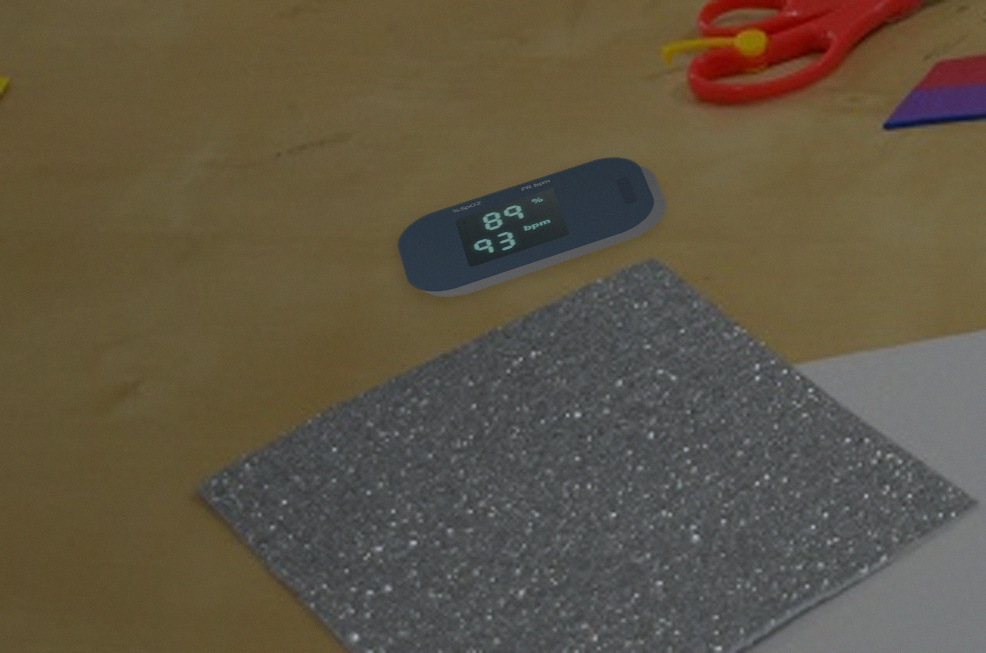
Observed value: 89
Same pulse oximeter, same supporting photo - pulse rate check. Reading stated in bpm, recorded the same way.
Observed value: 93
